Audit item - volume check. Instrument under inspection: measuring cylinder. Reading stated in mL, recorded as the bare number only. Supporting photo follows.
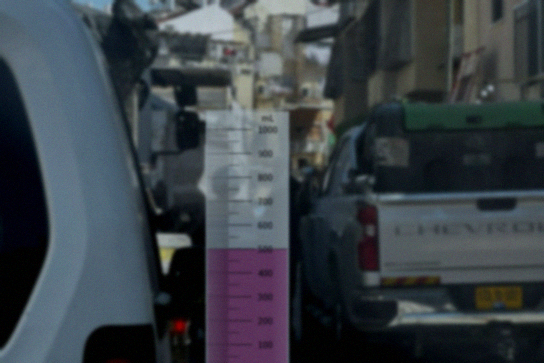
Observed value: 500
